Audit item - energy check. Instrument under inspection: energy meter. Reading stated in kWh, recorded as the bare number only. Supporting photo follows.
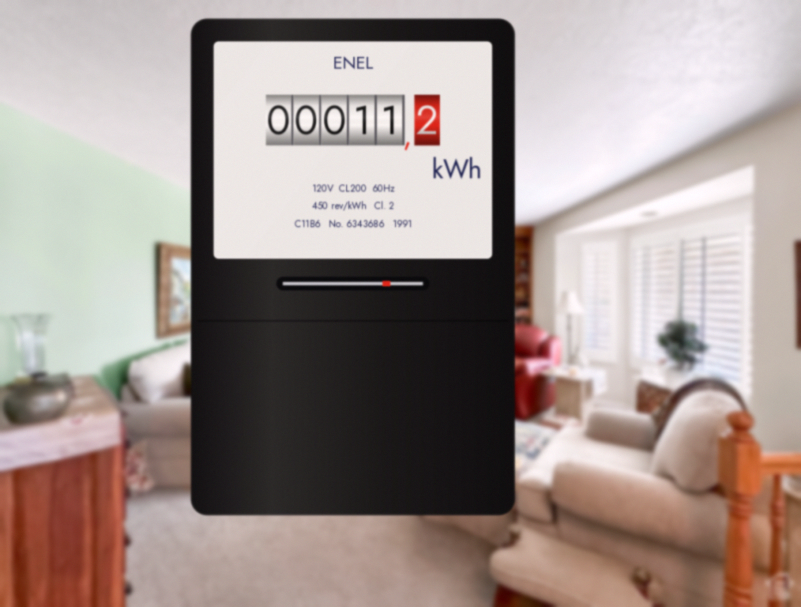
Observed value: 11.2
